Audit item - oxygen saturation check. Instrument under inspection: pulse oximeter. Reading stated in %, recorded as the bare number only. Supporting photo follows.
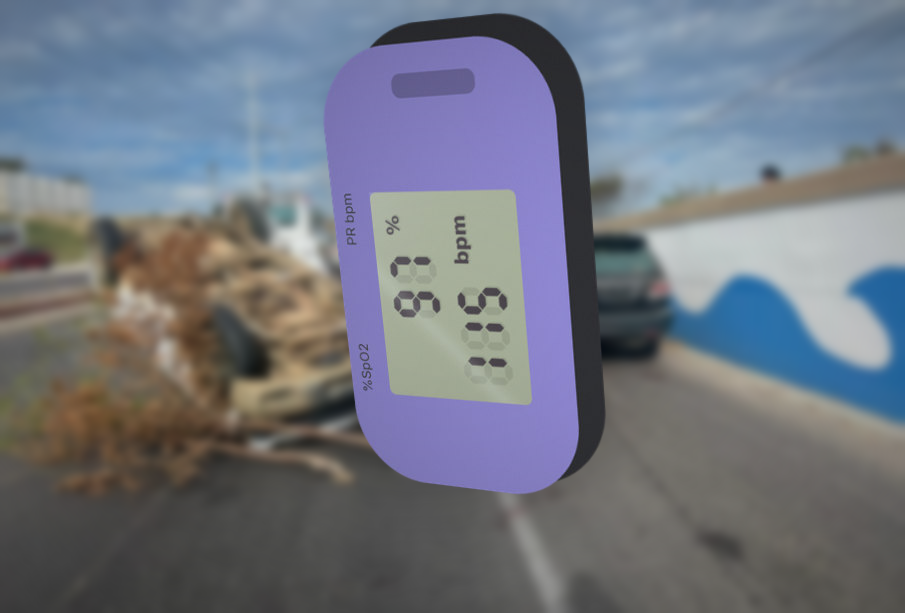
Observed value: 97
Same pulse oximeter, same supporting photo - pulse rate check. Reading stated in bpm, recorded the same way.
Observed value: 115
